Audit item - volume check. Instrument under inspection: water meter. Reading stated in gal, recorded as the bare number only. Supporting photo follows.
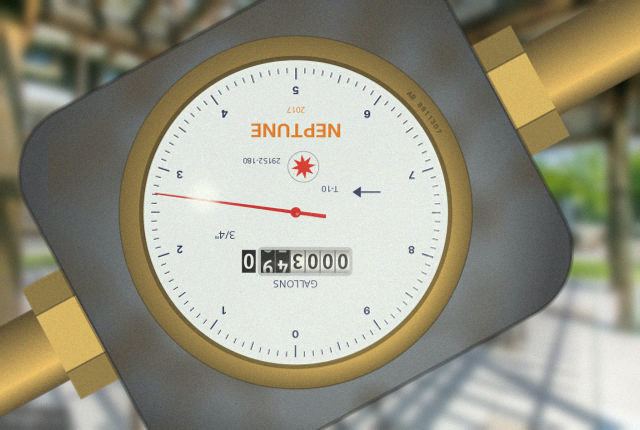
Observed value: 3492.7
